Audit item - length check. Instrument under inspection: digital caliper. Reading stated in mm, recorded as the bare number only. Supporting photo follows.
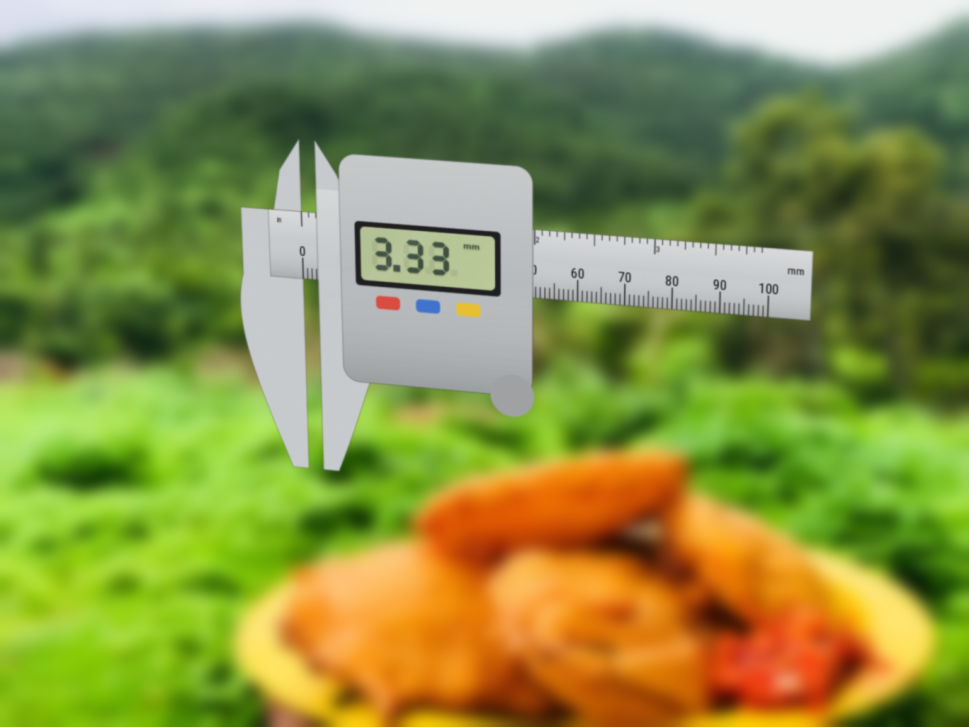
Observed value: 3.33
